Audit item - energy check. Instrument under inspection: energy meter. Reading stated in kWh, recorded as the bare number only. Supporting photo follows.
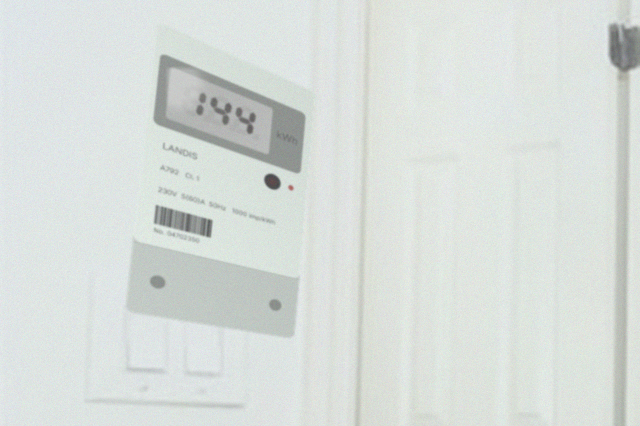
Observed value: 144
